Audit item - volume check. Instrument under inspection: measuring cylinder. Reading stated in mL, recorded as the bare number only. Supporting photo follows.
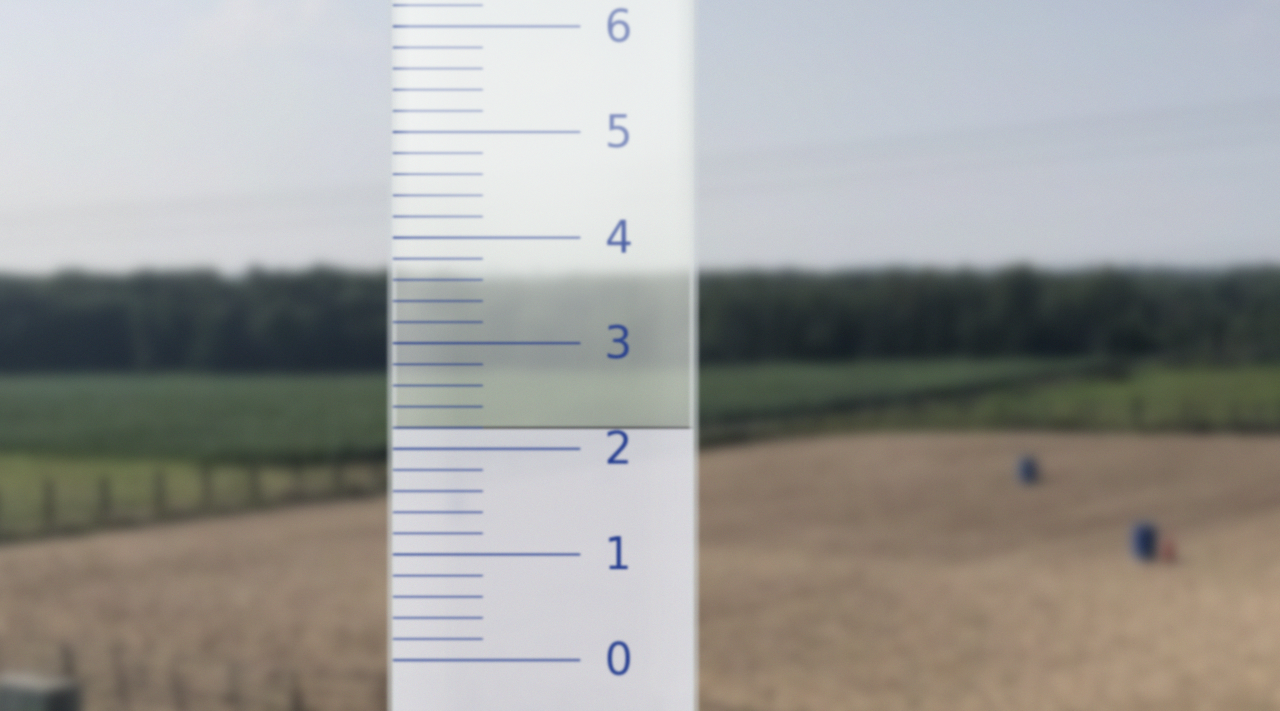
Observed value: 2.2
